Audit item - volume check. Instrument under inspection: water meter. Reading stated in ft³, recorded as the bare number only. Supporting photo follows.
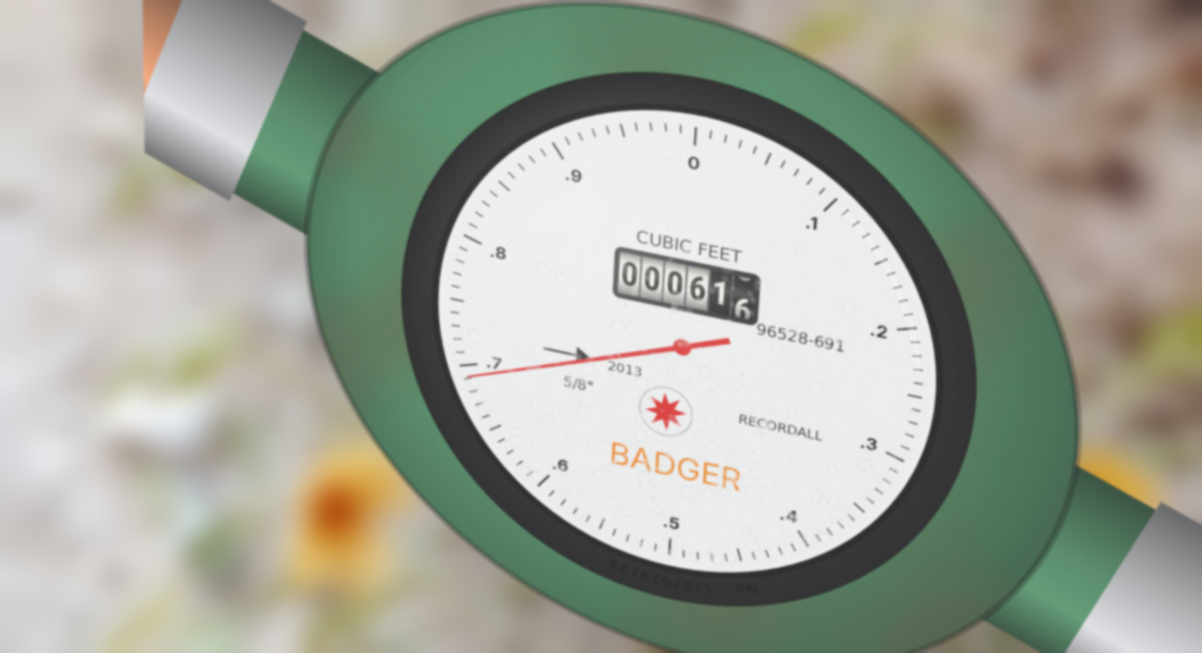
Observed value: 615.69
